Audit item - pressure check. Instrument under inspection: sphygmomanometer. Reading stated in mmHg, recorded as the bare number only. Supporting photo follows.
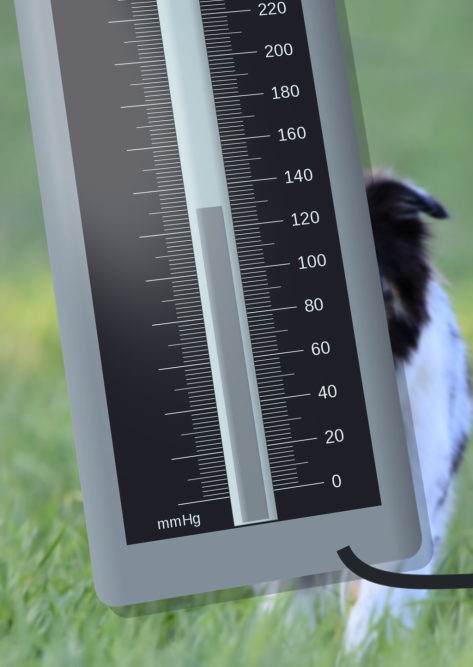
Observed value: 130
